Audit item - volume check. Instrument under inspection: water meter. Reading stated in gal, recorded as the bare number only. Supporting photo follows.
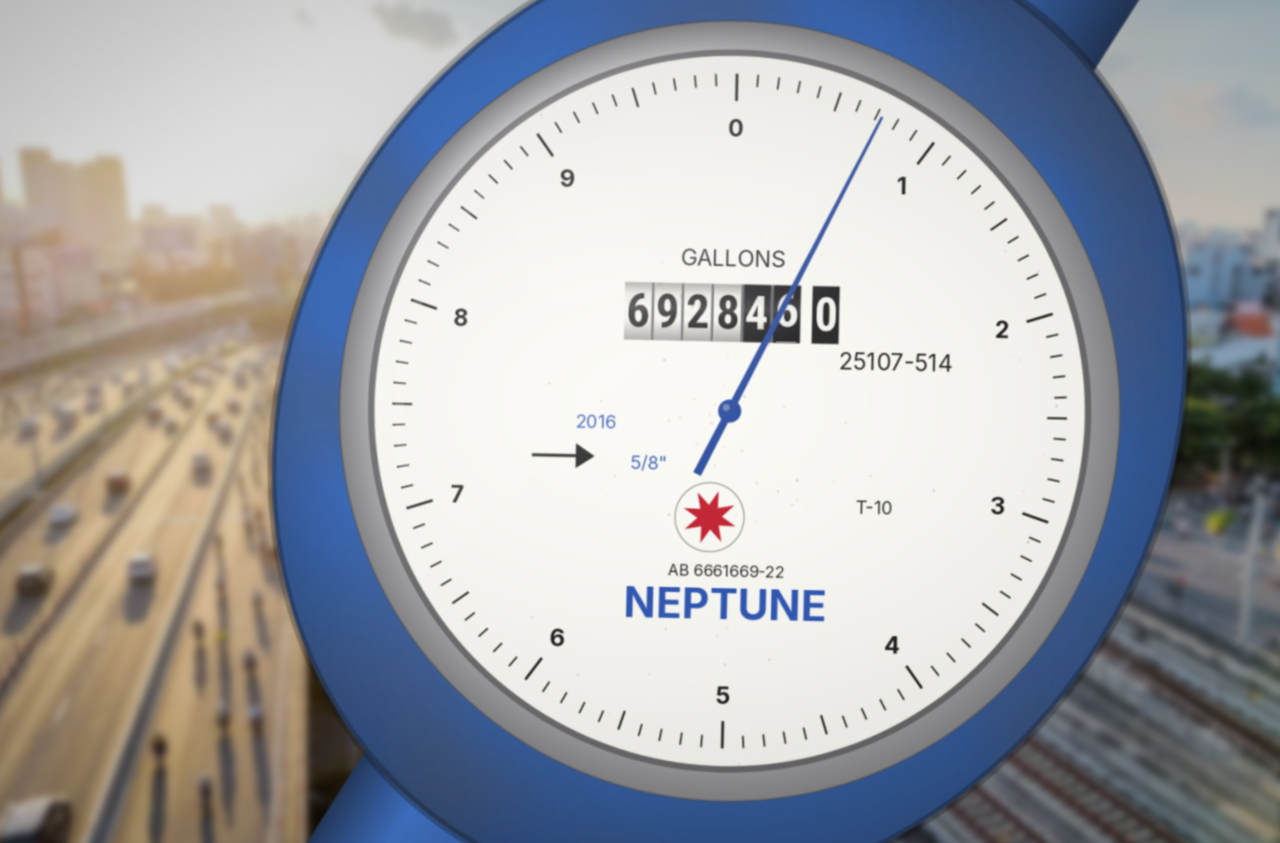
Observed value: 6928460.7
